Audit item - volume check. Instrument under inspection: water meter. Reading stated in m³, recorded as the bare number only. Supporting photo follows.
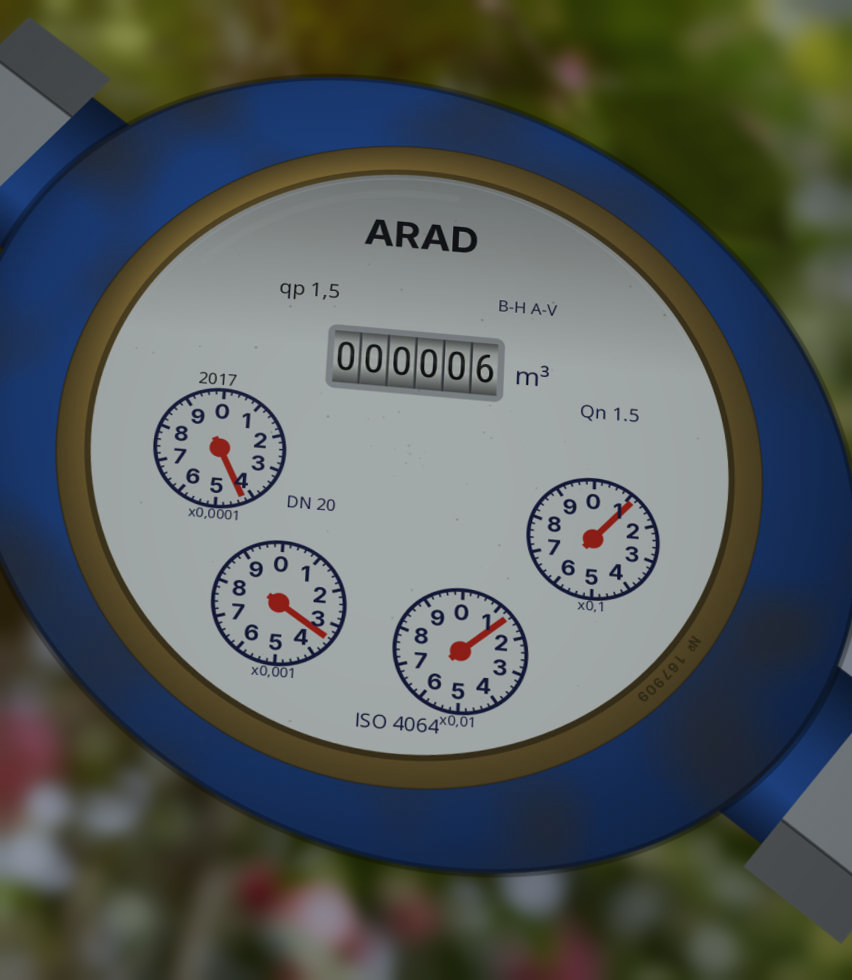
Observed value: 6.1134
